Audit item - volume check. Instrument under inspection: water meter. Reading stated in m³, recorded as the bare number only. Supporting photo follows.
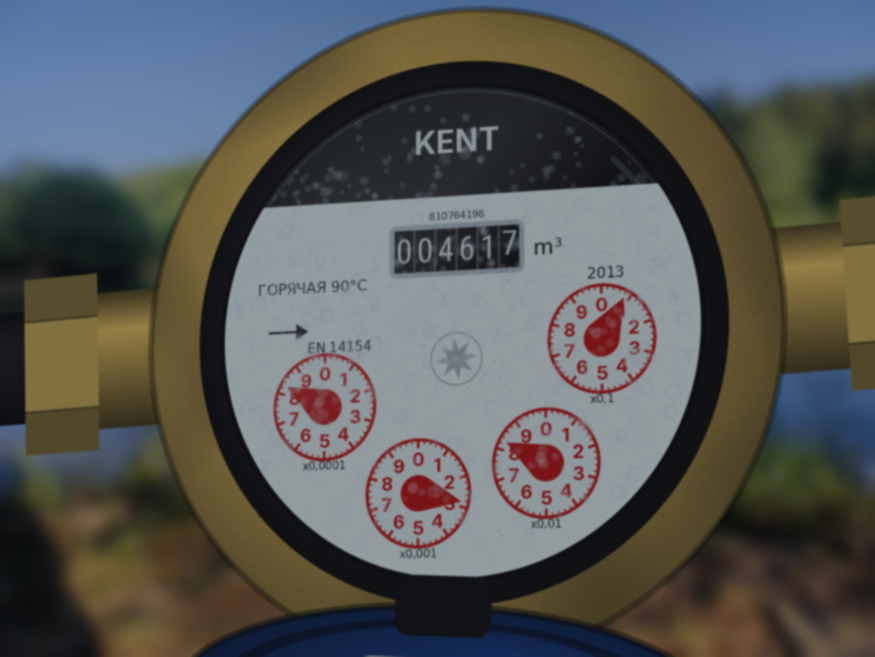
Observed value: 4617.0828
